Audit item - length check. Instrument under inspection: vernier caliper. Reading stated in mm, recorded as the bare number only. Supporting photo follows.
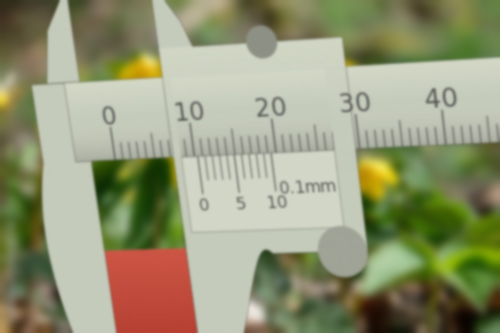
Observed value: 10.4
